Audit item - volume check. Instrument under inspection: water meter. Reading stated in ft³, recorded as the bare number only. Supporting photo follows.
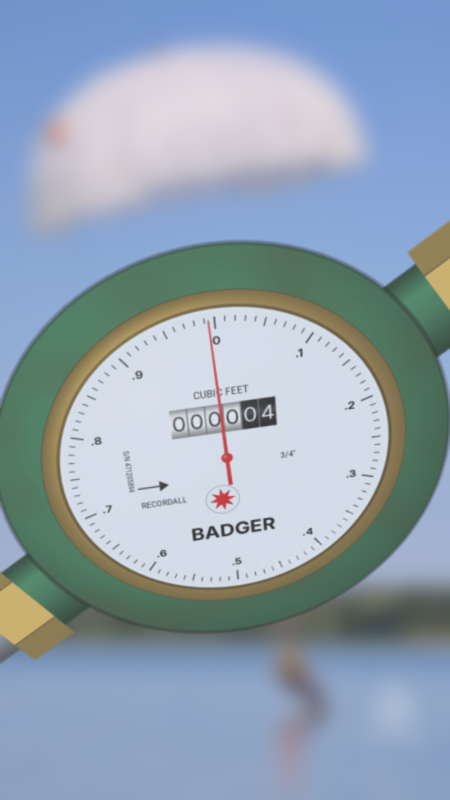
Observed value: 3.99
